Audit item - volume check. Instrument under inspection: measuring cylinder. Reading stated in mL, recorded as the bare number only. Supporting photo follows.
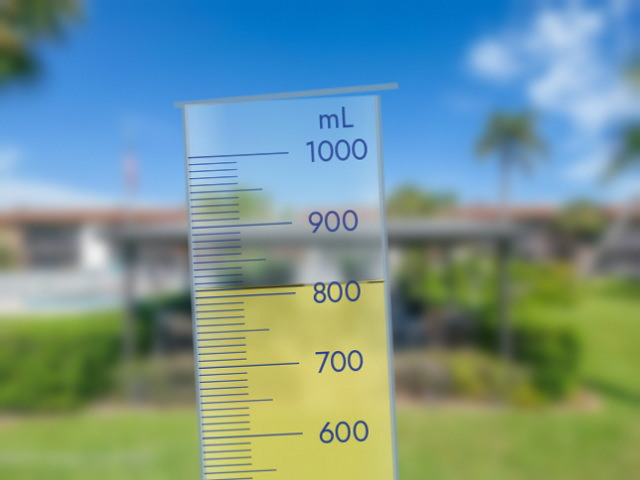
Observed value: 810
